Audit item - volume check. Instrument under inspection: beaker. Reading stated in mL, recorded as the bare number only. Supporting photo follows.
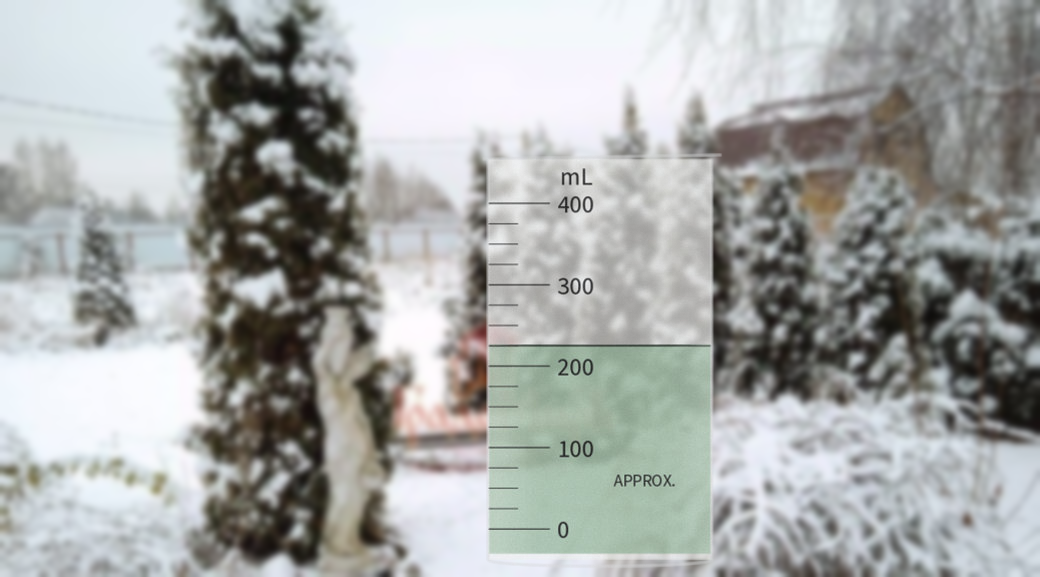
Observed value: 225
